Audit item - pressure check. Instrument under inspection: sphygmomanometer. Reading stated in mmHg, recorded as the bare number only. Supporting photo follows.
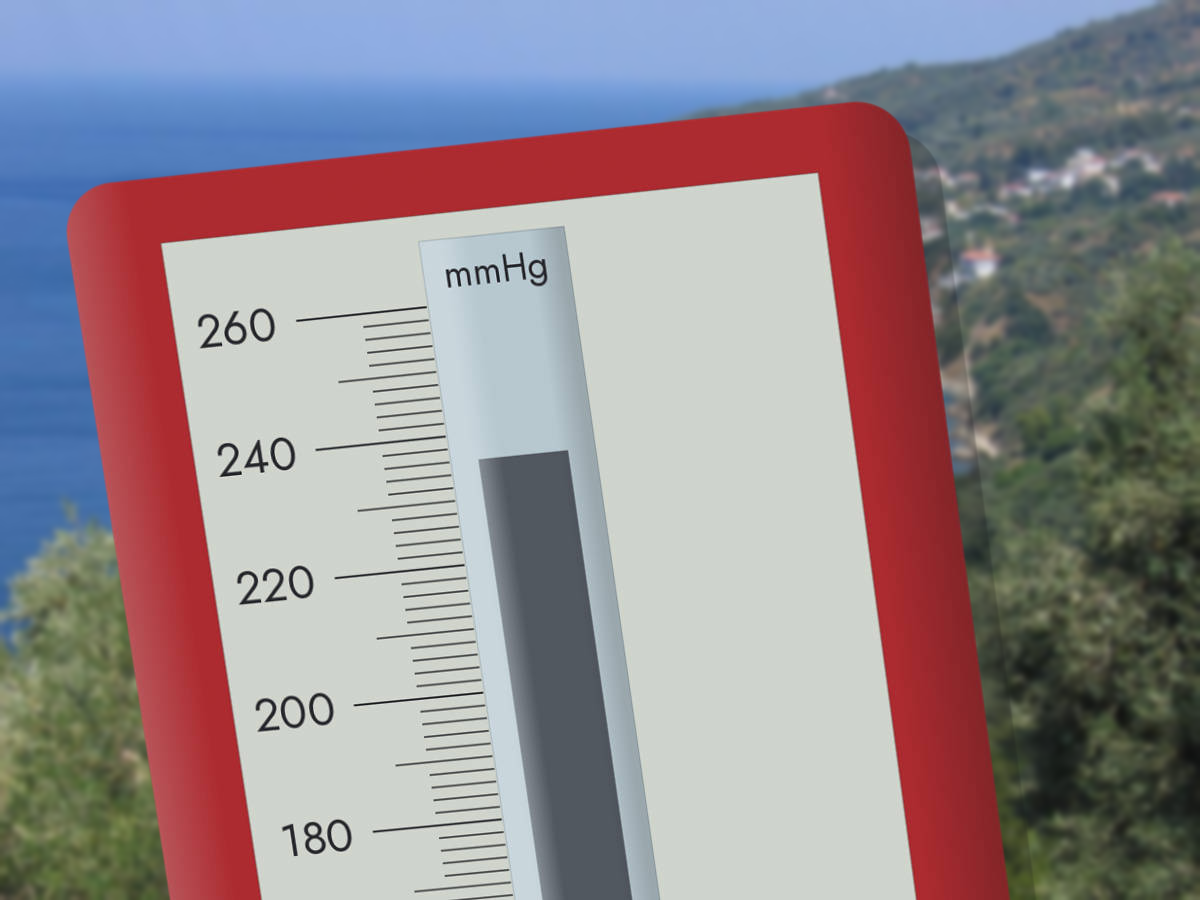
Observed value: 236
